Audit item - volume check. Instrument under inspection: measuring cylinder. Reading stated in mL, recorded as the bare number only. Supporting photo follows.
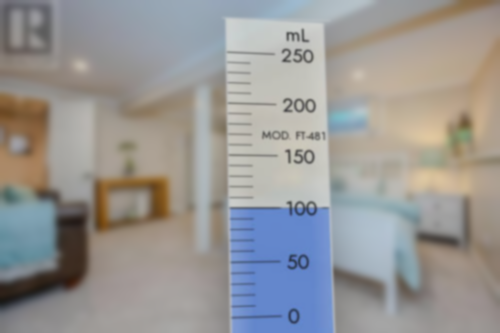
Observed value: 100
